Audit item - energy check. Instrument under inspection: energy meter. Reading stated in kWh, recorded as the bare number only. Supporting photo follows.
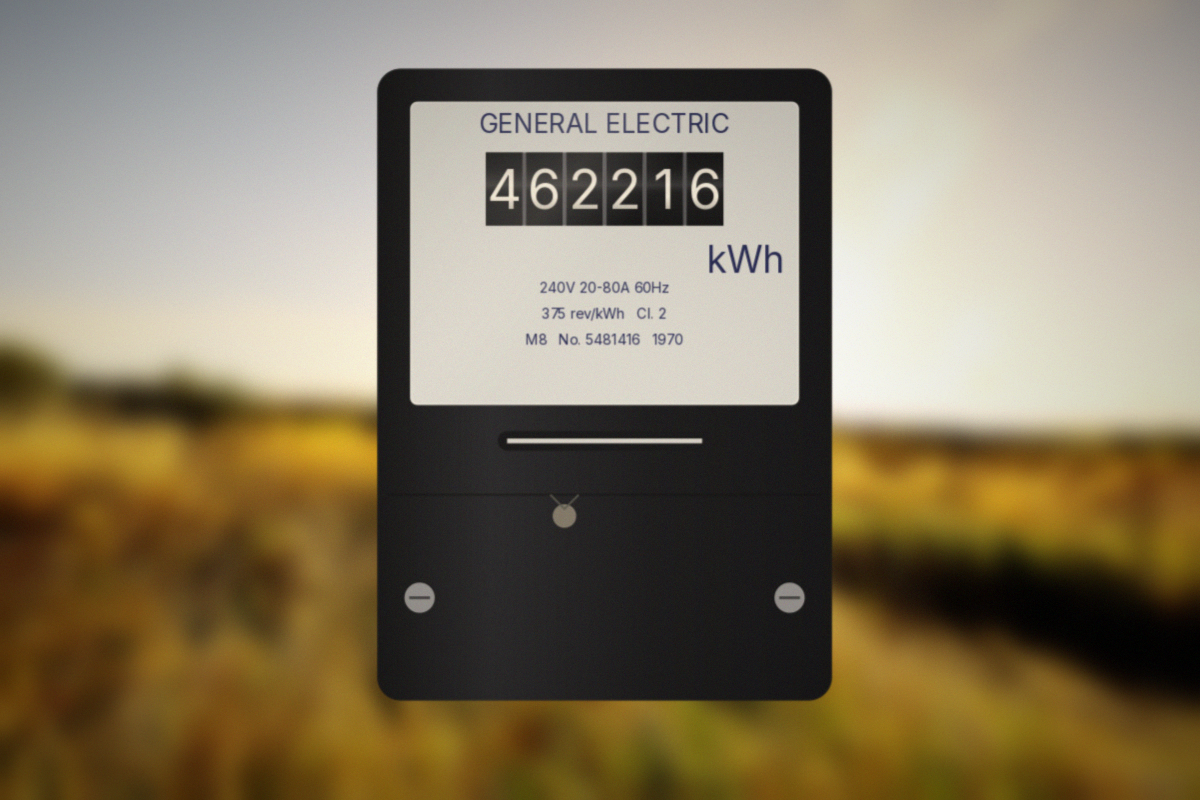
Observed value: 462216
